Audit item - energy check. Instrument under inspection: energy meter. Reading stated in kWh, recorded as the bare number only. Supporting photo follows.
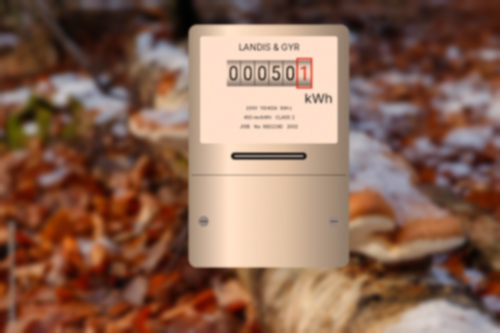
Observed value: 50.1
